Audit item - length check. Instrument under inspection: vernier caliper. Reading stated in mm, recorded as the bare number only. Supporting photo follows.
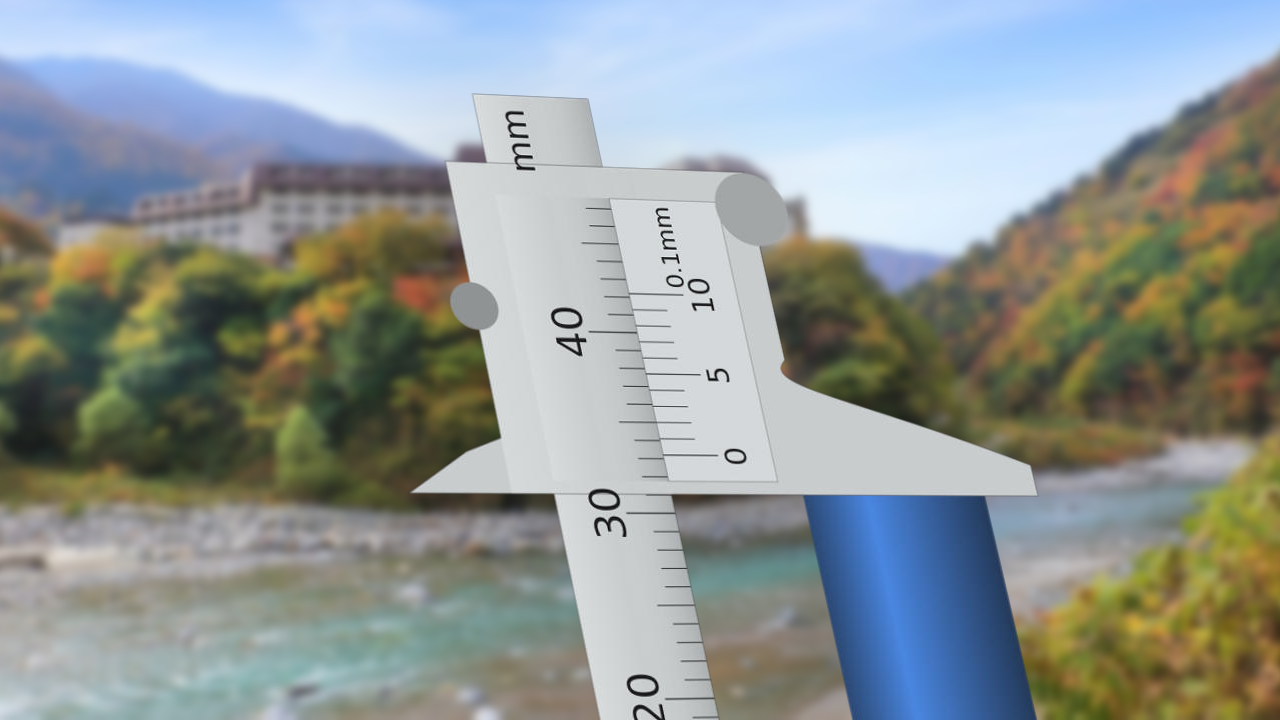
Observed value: 33.2
